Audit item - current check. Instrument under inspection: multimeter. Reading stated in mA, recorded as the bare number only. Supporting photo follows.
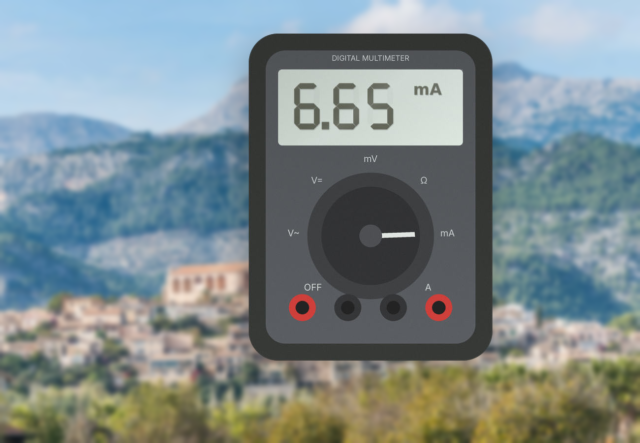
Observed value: 6.65
